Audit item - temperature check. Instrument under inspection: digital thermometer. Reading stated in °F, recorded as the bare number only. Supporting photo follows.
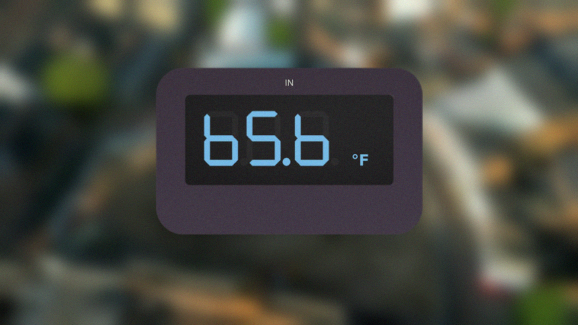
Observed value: 65.6
